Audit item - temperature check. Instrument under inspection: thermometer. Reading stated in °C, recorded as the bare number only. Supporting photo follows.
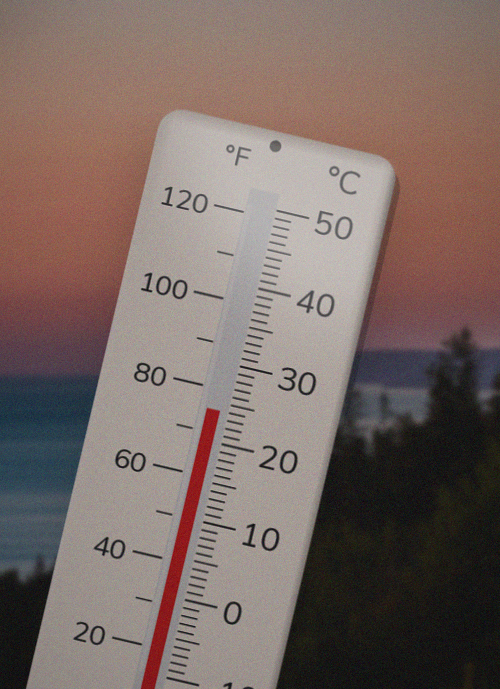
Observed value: 24
